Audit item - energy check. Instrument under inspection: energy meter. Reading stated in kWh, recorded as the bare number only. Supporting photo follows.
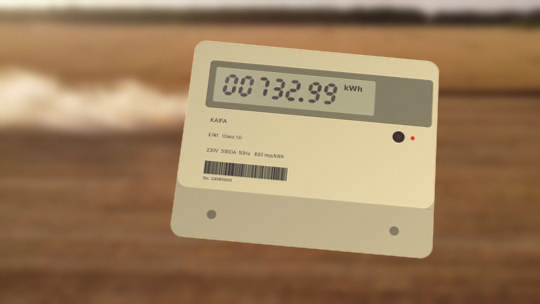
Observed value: 732.99
